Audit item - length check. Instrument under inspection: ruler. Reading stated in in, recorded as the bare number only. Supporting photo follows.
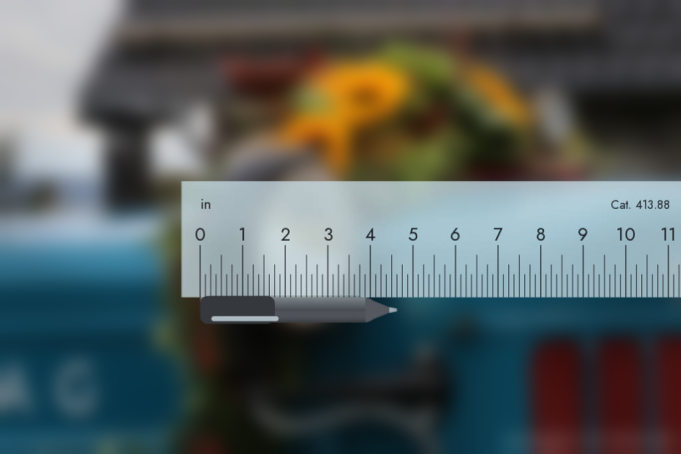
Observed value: 4.625
